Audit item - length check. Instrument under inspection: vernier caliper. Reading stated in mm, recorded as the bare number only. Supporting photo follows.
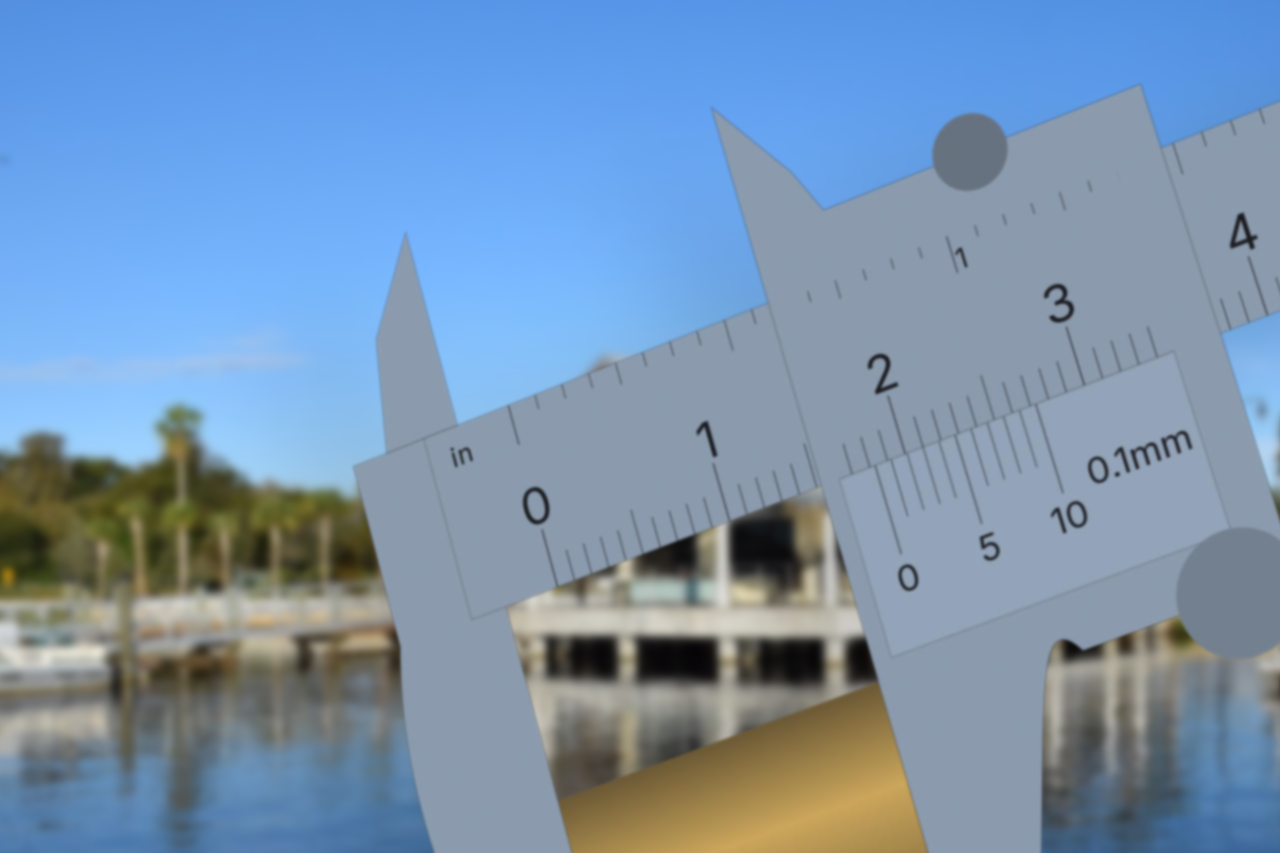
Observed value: 18.3
